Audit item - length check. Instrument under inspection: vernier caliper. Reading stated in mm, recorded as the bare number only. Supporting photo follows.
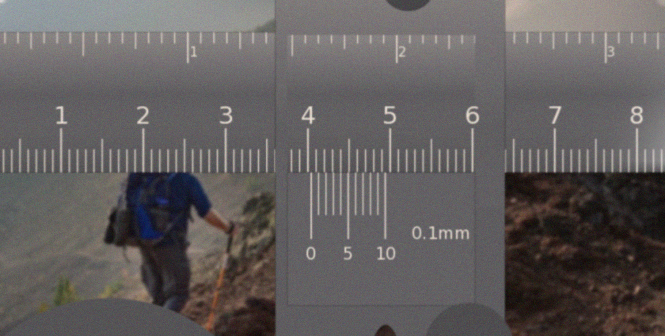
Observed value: 40.4
